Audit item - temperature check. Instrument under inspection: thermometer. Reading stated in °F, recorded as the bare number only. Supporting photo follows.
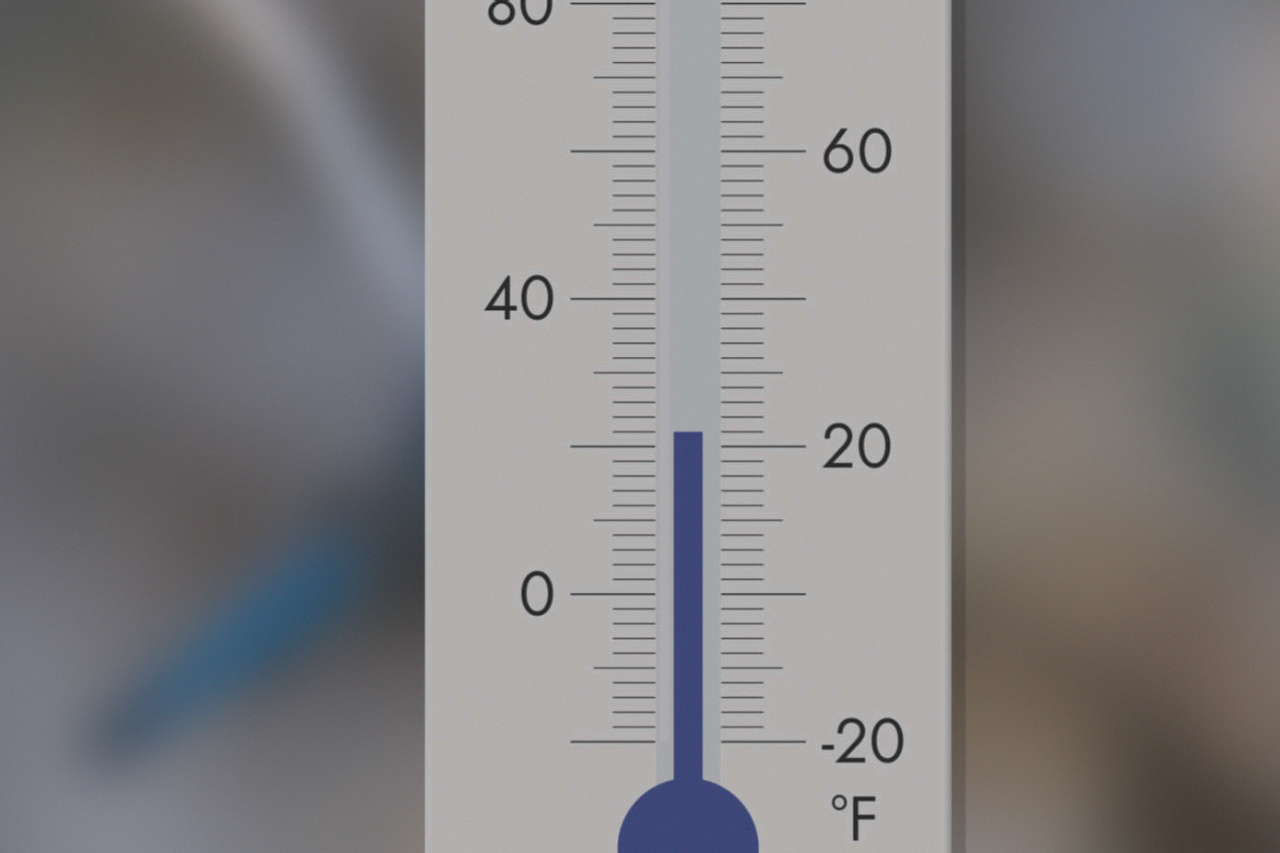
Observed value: 22
